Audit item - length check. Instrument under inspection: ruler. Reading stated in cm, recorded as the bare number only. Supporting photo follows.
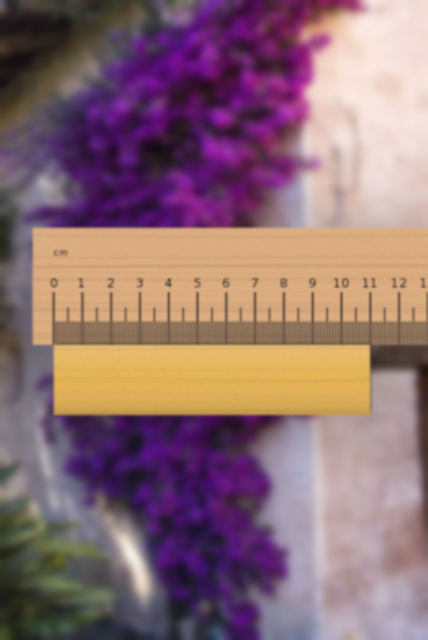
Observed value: 11
